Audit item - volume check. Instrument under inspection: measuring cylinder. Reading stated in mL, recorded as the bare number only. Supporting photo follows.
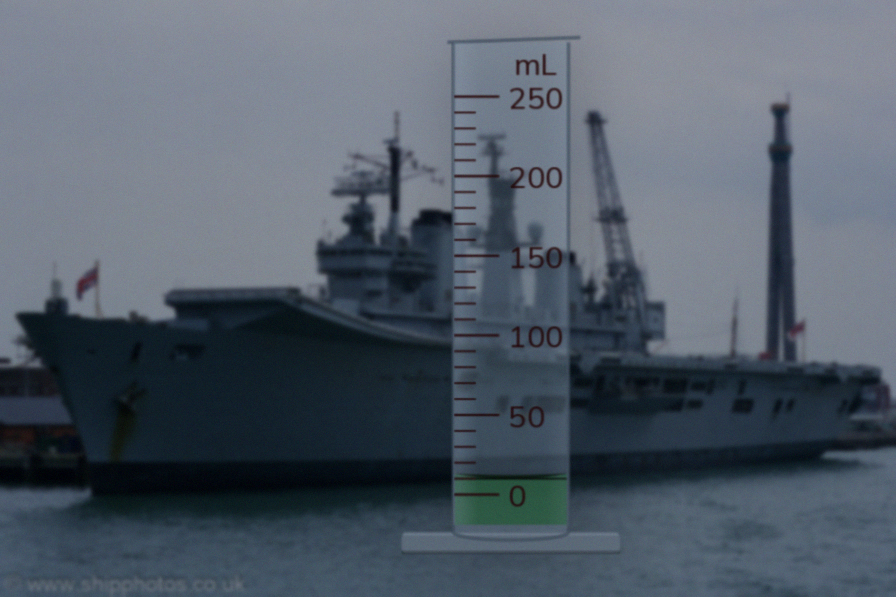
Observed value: 10
